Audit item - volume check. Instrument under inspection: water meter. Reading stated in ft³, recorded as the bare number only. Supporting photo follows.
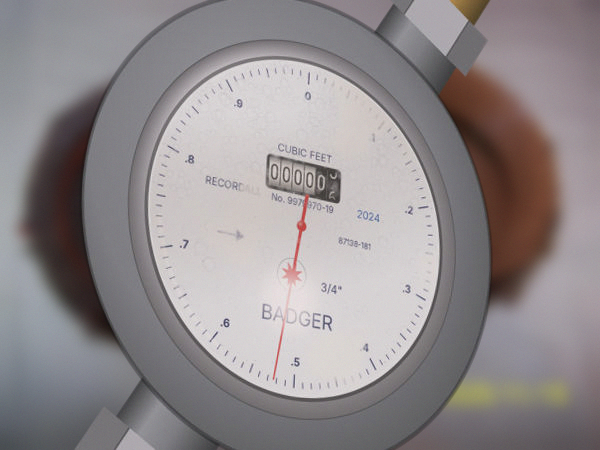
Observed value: 5.52
